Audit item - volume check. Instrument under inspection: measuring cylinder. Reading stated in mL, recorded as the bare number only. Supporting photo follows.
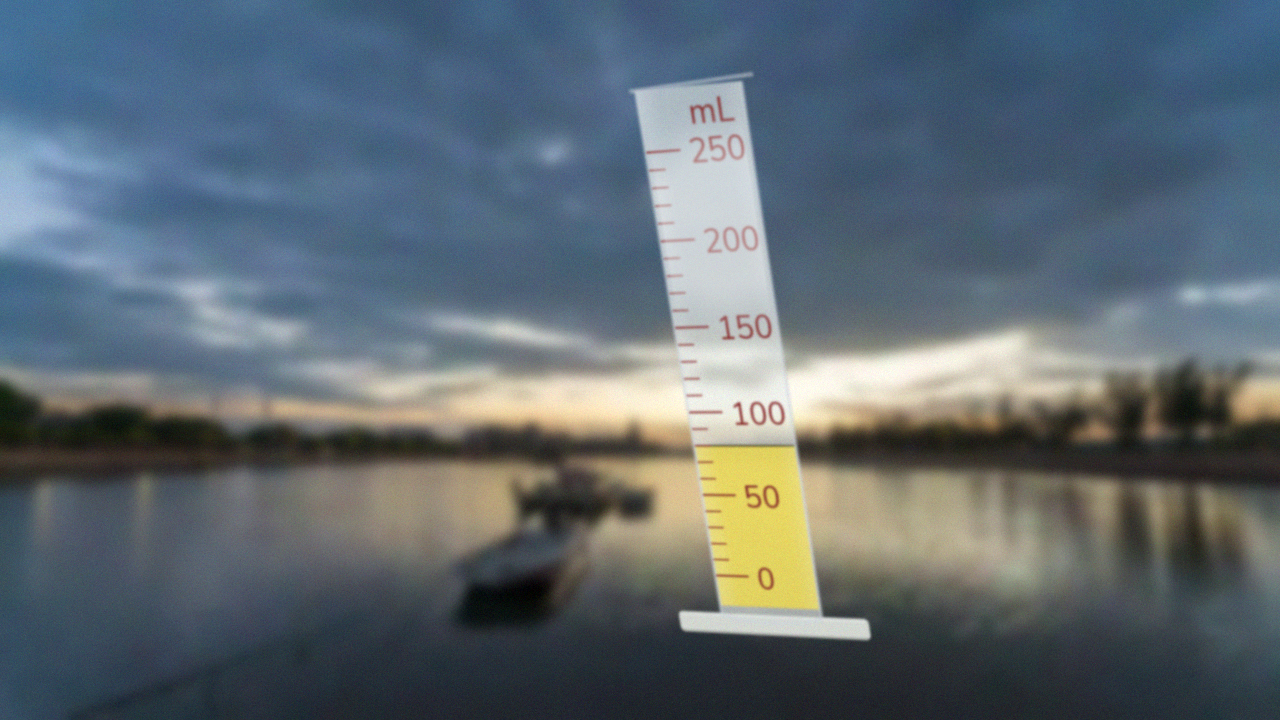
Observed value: 80
